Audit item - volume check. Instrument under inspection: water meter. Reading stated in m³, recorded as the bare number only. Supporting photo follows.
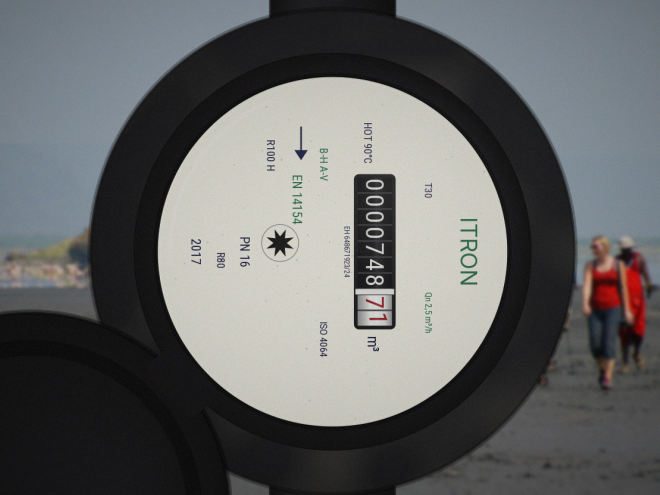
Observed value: 748.71
